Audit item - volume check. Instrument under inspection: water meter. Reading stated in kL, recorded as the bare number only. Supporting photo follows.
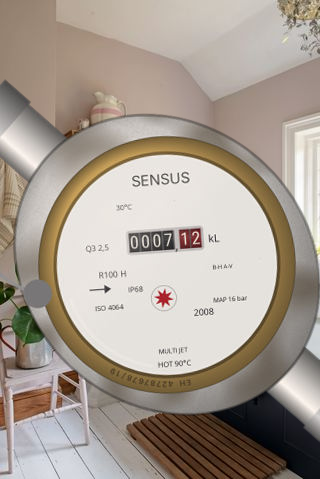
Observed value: 7.12
